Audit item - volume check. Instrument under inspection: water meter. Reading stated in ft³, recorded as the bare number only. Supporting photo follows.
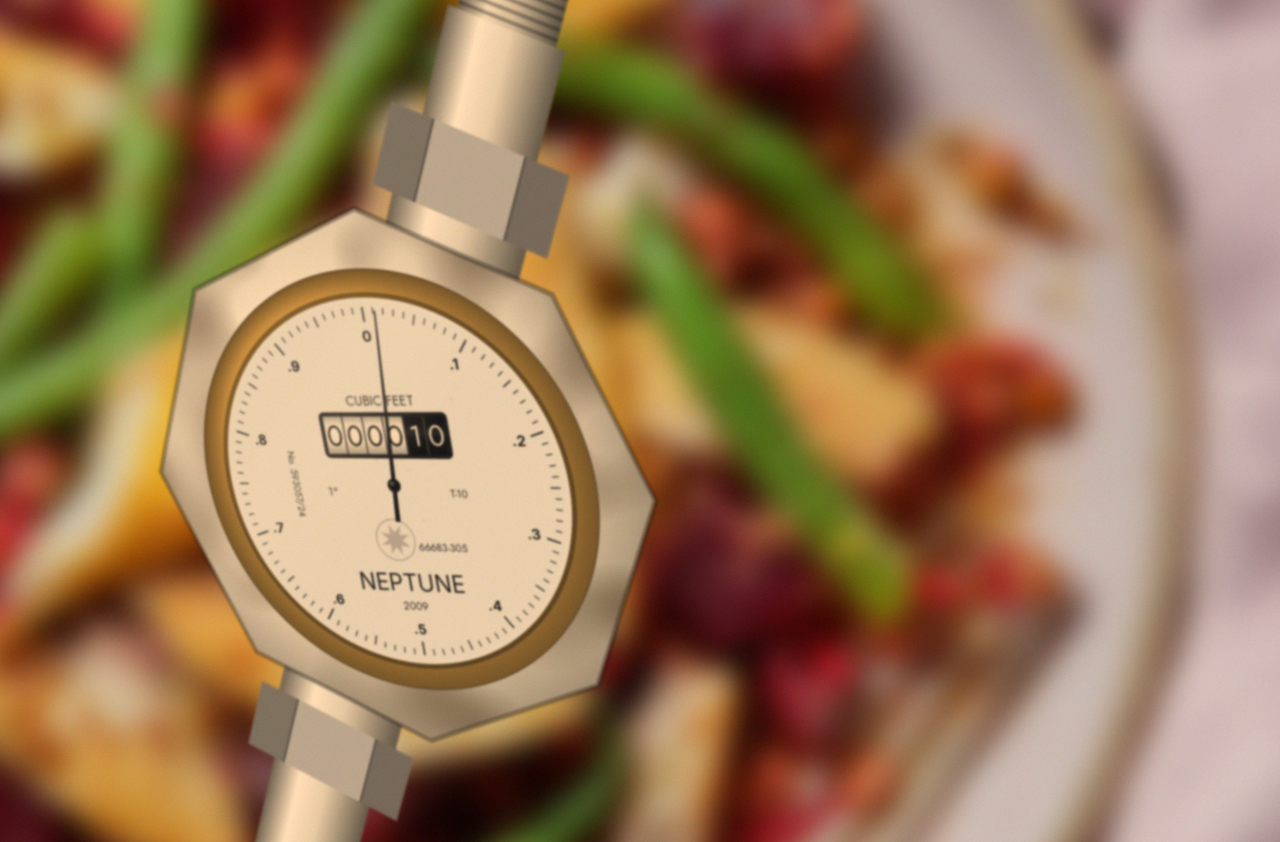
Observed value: 10.01
